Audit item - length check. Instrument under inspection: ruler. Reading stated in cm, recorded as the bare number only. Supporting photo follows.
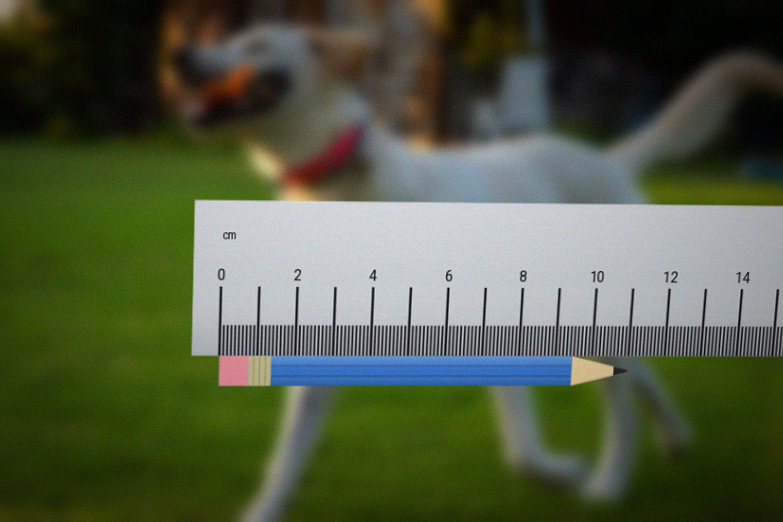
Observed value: 11
